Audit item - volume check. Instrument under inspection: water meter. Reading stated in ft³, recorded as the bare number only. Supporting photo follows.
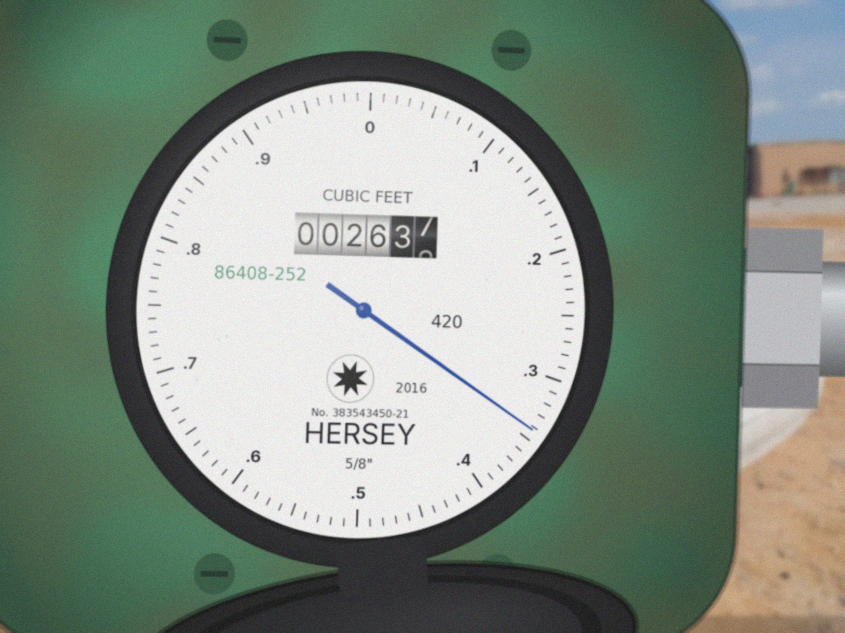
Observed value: 2637.34
